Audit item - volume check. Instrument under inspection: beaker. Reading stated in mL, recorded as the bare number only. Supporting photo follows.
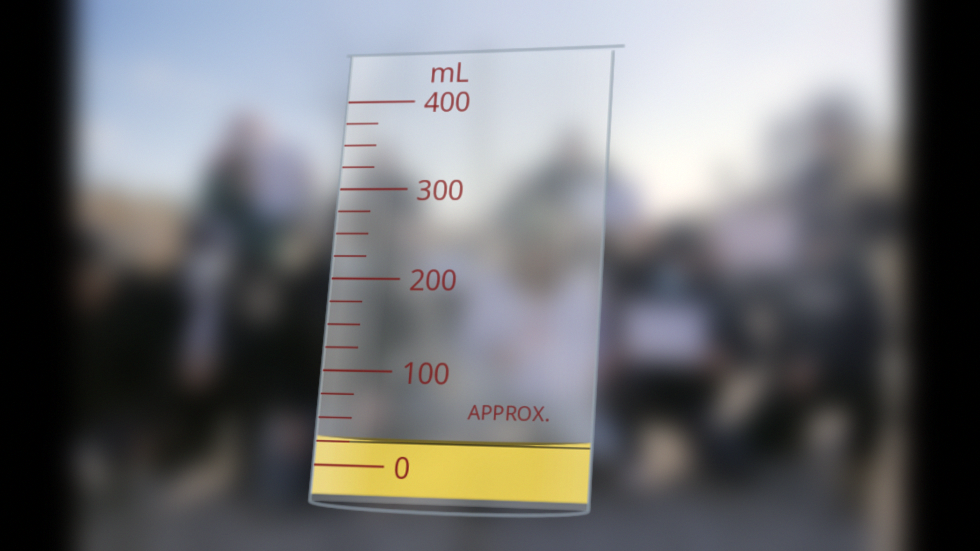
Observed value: 25
